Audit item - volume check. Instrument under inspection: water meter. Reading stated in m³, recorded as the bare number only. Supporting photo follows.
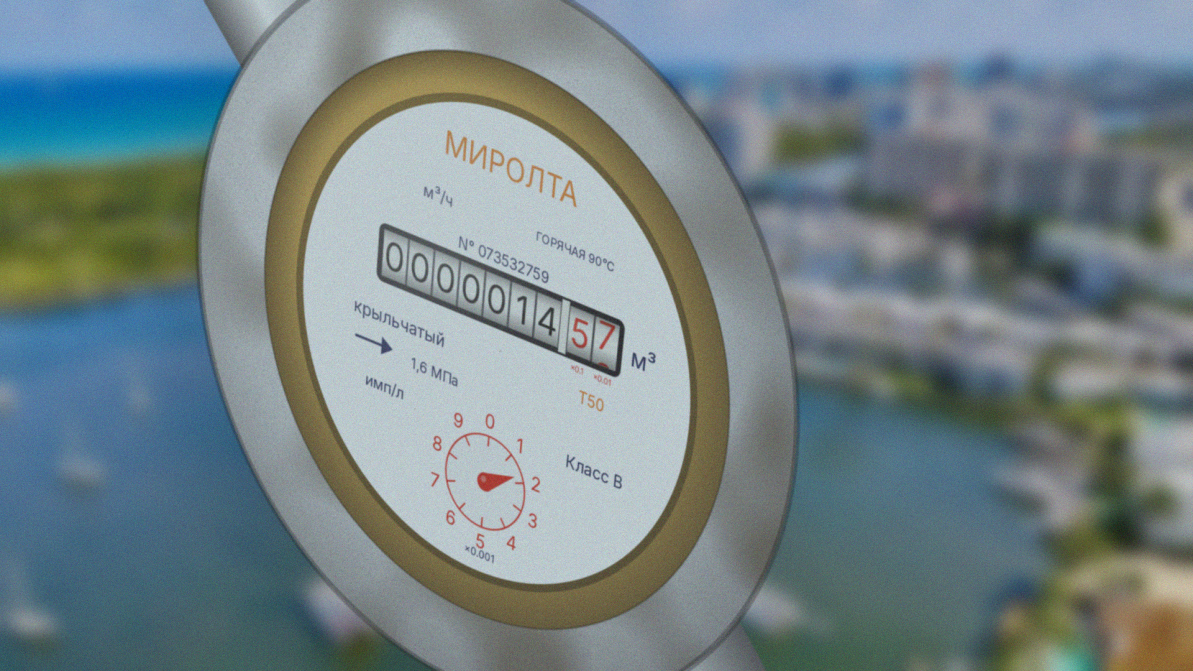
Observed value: 14.571
